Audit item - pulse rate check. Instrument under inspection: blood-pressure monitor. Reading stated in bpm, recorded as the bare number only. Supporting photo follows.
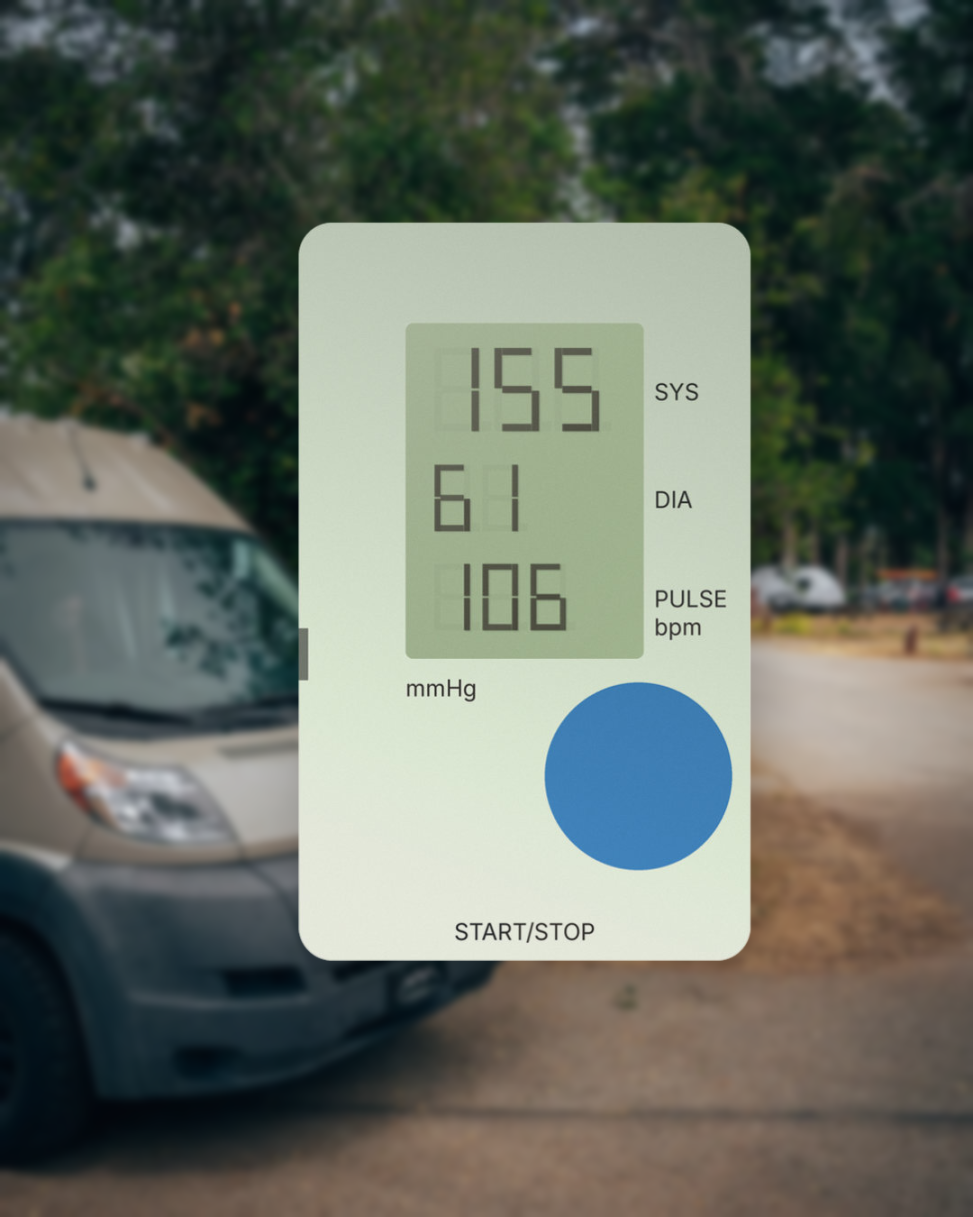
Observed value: 106
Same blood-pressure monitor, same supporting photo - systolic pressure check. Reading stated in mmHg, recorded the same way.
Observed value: 155
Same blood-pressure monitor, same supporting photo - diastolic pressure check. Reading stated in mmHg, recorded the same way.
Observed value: 61
